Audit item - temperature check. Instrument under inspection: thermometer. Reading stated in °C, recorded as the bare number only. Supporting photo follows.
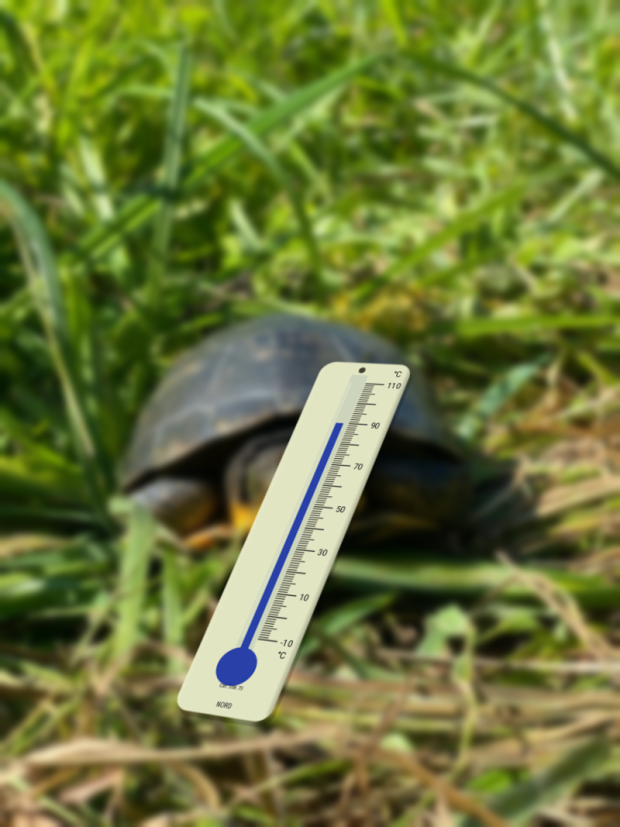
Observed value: 90
